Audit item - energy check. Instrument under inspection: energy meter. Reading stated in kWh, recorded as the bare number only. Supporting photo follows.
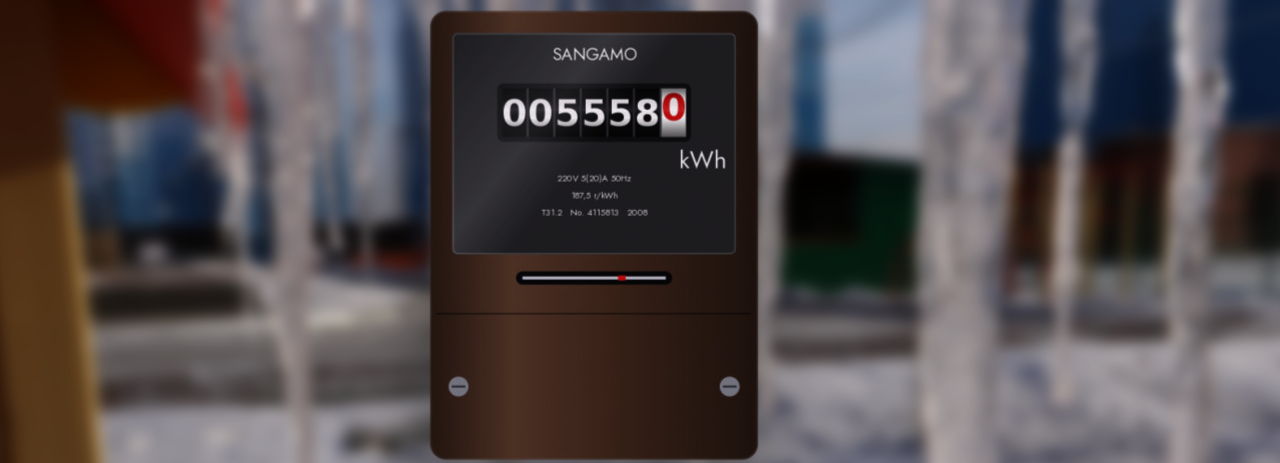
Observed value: 5558.0
